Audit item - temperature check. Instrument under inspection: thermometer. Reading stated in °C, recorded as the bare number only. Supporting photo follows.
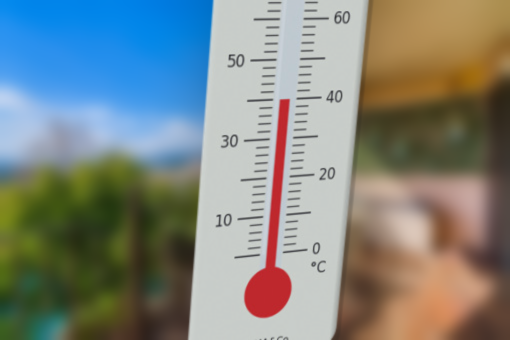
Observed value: 40
